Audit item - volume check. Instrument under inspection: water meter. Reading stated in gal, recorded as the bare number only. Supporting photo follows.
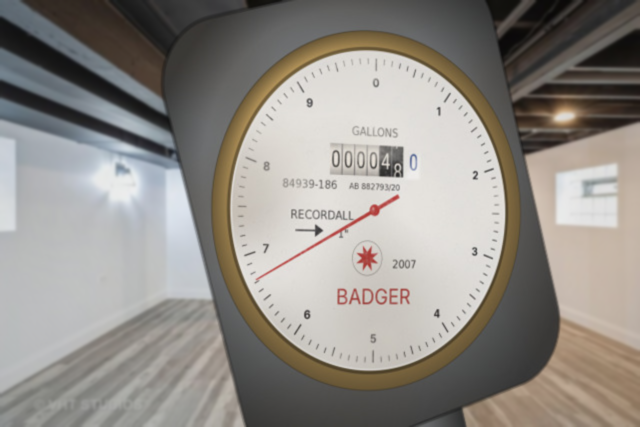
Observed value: 476.7
